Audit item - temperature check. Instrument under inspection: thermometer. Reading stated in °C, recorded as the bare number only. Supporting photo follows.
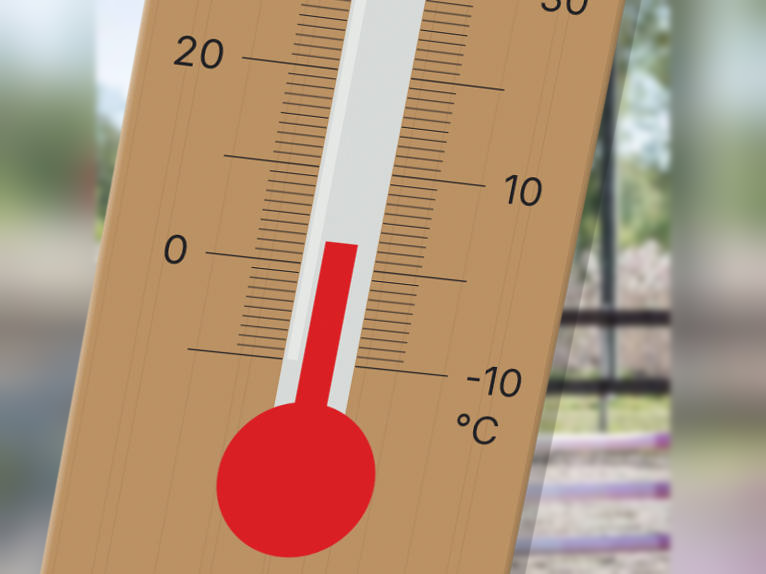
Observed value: 2.5
